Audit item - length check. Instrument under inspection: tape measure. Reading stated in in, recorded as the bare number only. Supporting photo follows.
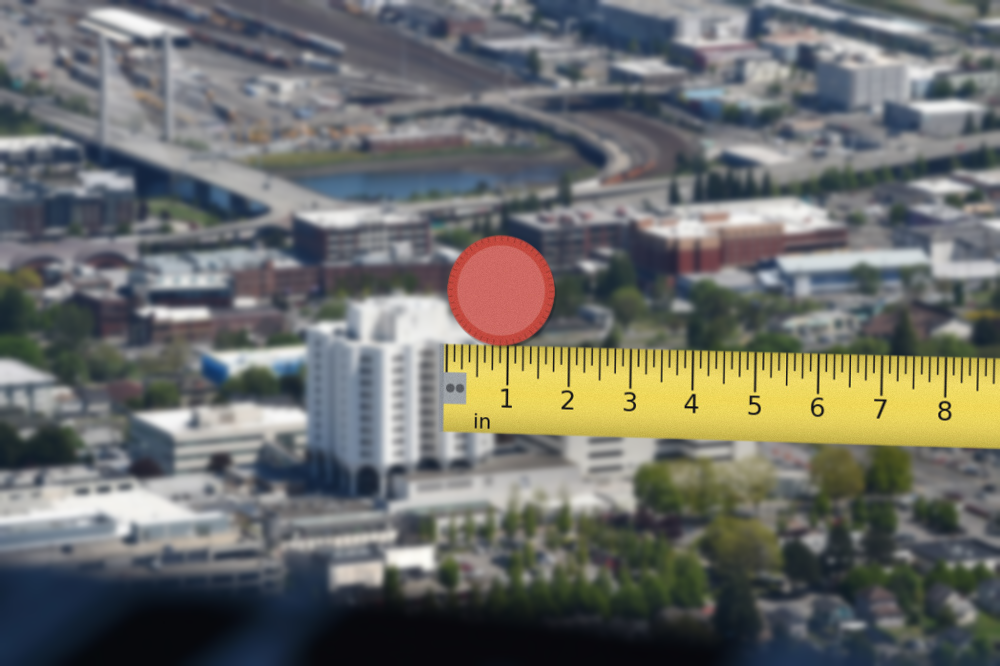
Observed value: 1.75
